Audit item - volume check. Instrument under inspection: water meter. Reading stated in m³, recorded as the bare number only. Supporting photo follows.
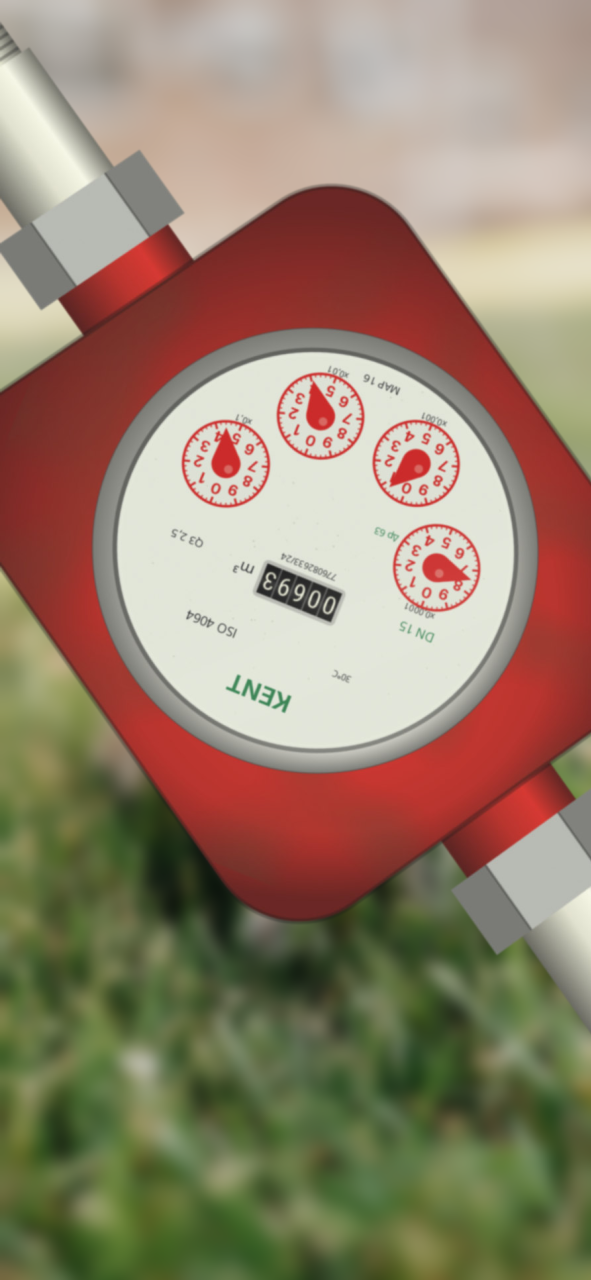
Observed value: 693.4407
